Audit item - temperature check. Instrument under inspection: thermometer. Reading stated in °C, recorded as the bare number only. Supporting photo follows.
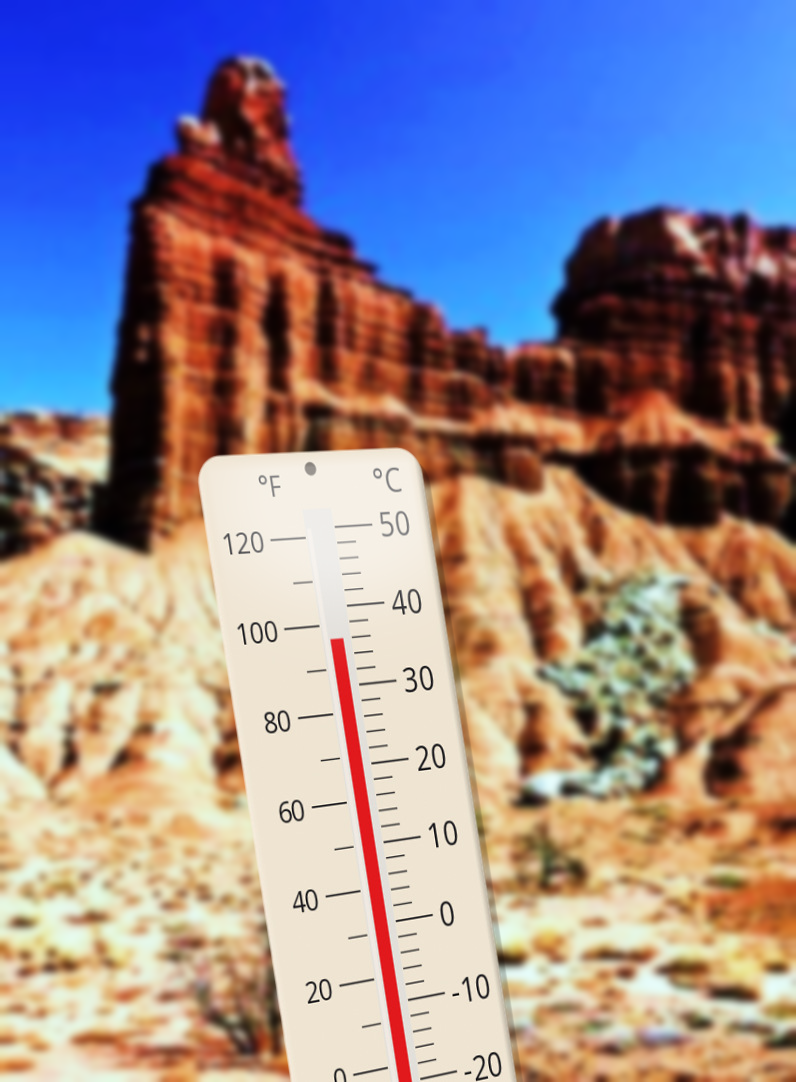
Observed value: 36
